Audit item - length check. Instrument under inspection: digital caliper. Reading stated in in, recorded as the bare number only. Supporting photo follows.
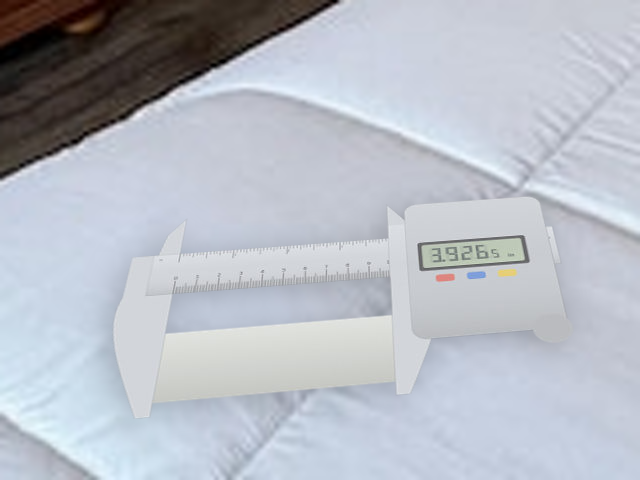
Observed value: 3.9265
